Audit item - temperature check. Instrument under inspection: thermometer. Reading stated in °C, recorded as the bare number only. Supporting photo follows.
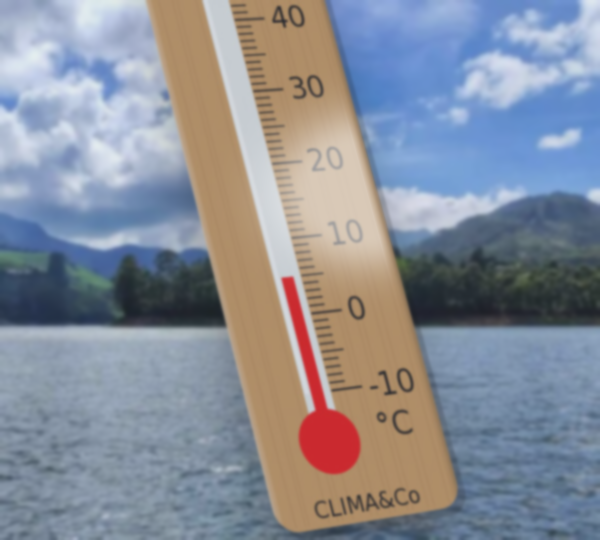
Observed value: 5
